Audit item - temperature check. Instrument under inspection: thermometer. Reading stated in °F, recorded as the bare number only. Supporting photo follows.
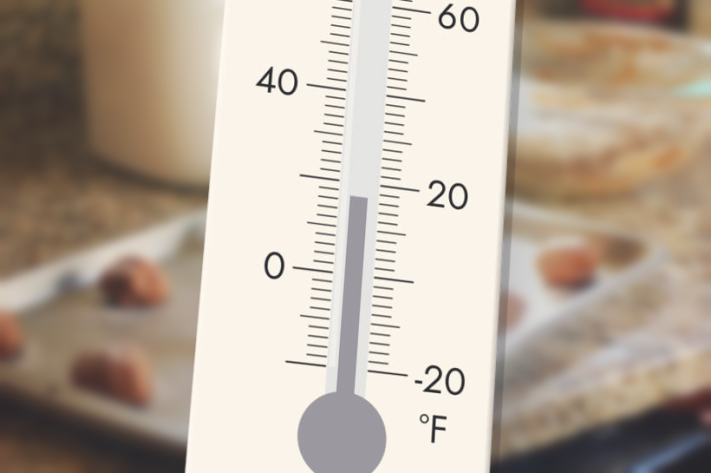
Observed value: 17
